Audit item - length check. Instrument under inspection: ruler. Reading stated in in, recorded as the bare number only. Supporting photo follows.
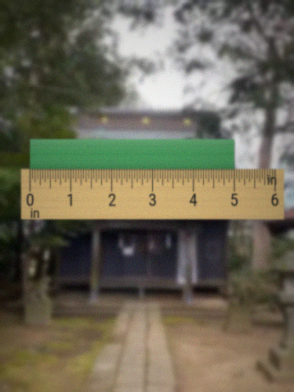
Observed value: 5
